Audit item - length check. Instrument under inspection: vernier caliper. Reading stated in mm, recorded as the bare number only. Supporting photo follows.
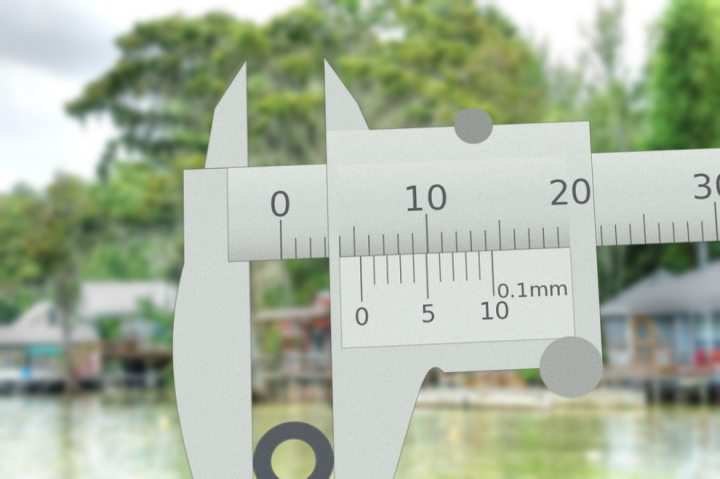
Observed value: 5.4
